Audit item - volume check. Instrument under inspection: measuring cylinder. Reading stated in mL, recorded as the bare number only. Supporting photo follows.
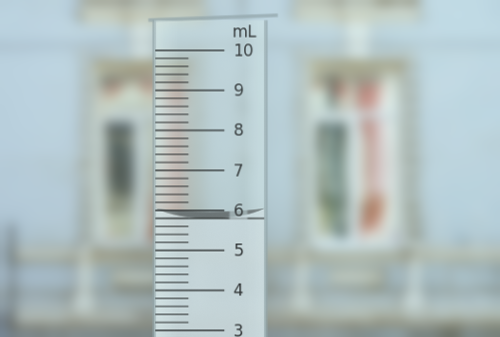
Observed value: 5.8
